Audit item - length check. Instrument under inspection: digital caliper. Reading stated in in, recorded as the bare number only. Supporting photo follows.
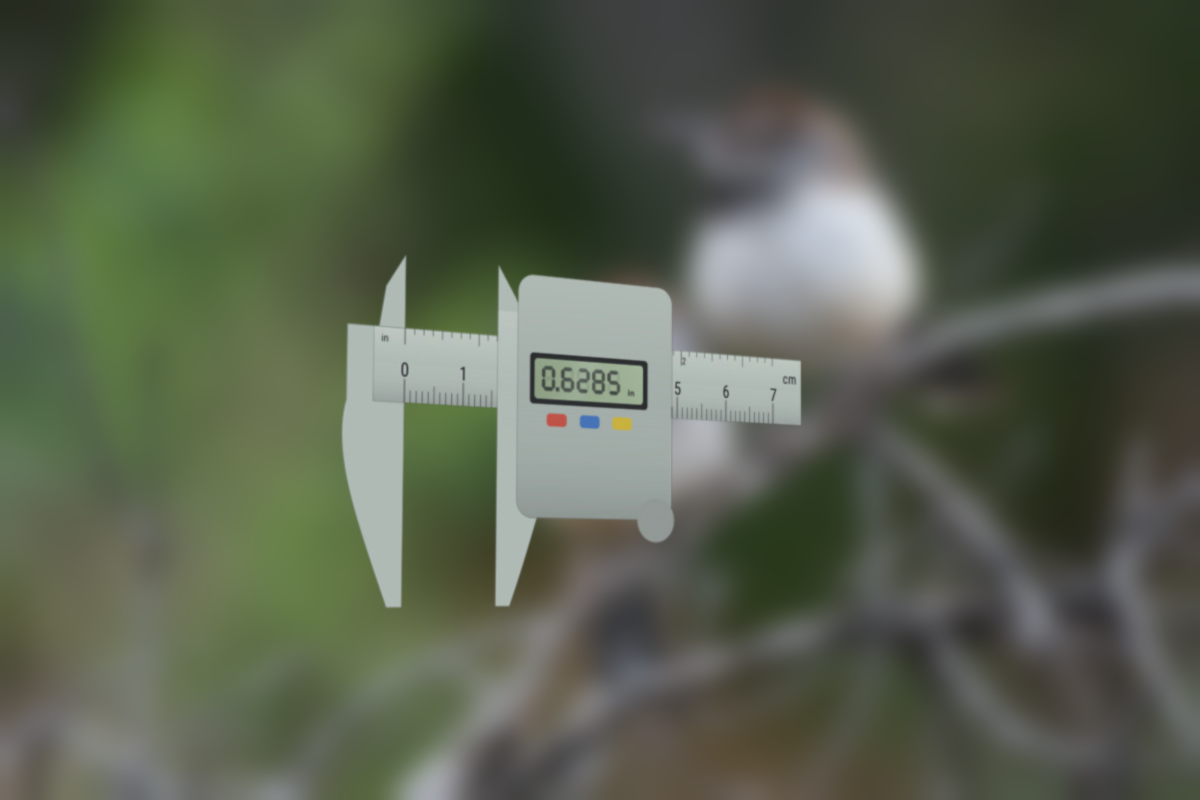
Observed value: 0.6285
